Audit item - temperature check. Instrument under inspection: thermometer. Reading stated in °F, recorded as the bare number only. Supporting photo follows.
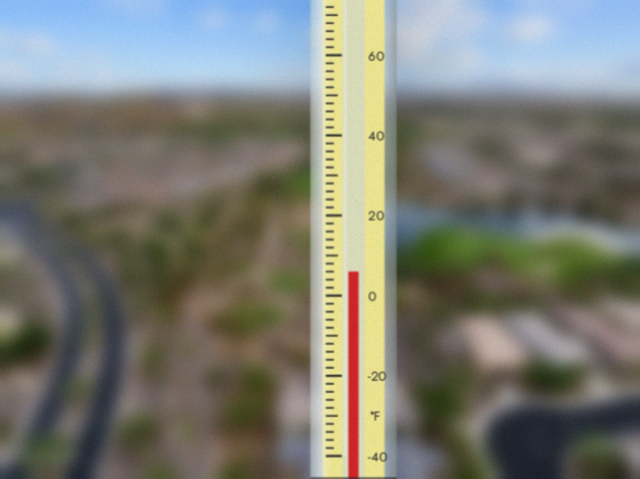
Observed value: 6
